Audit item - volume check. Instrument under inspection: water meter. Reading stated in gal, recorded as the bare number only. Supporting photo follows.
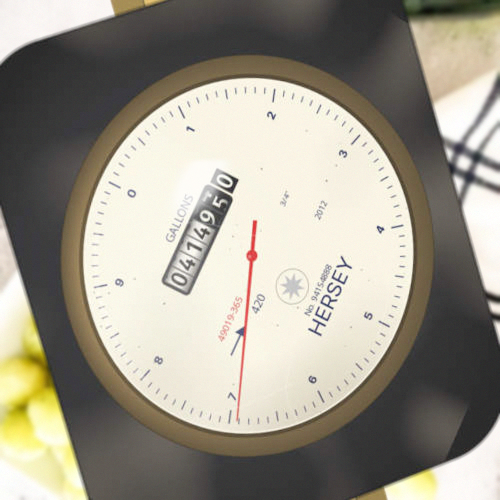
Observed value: 414946.9
